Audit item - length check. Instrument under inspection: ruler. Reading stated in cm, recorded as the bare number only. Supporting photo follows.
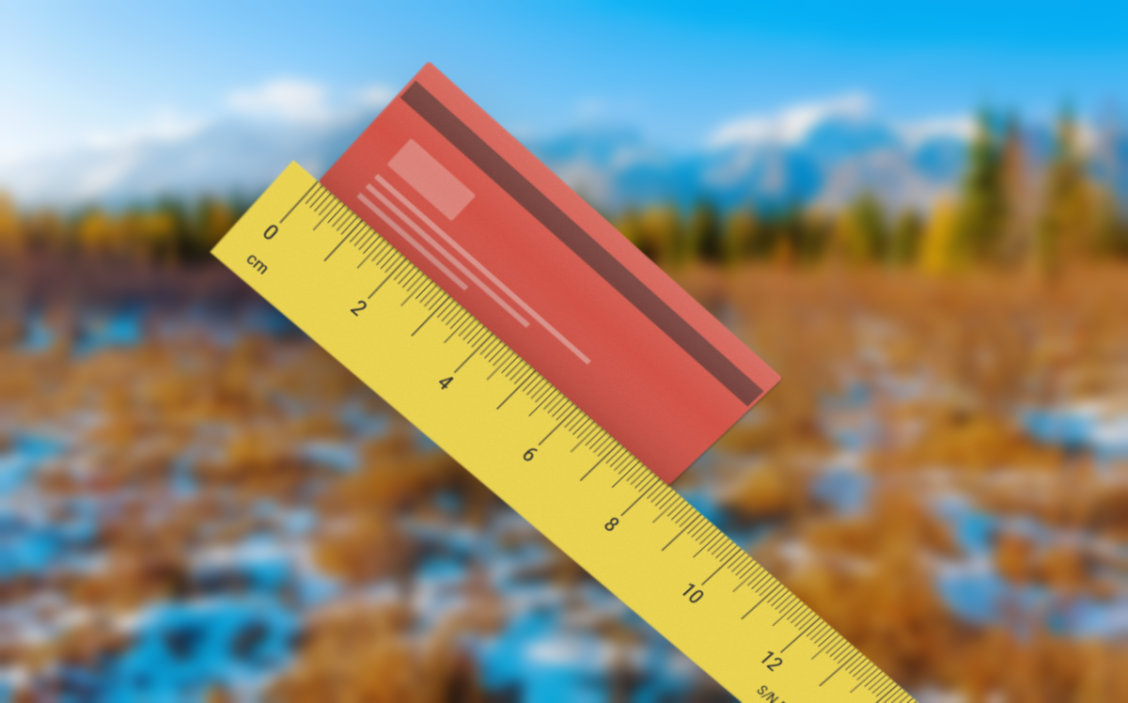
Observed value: 8.2
